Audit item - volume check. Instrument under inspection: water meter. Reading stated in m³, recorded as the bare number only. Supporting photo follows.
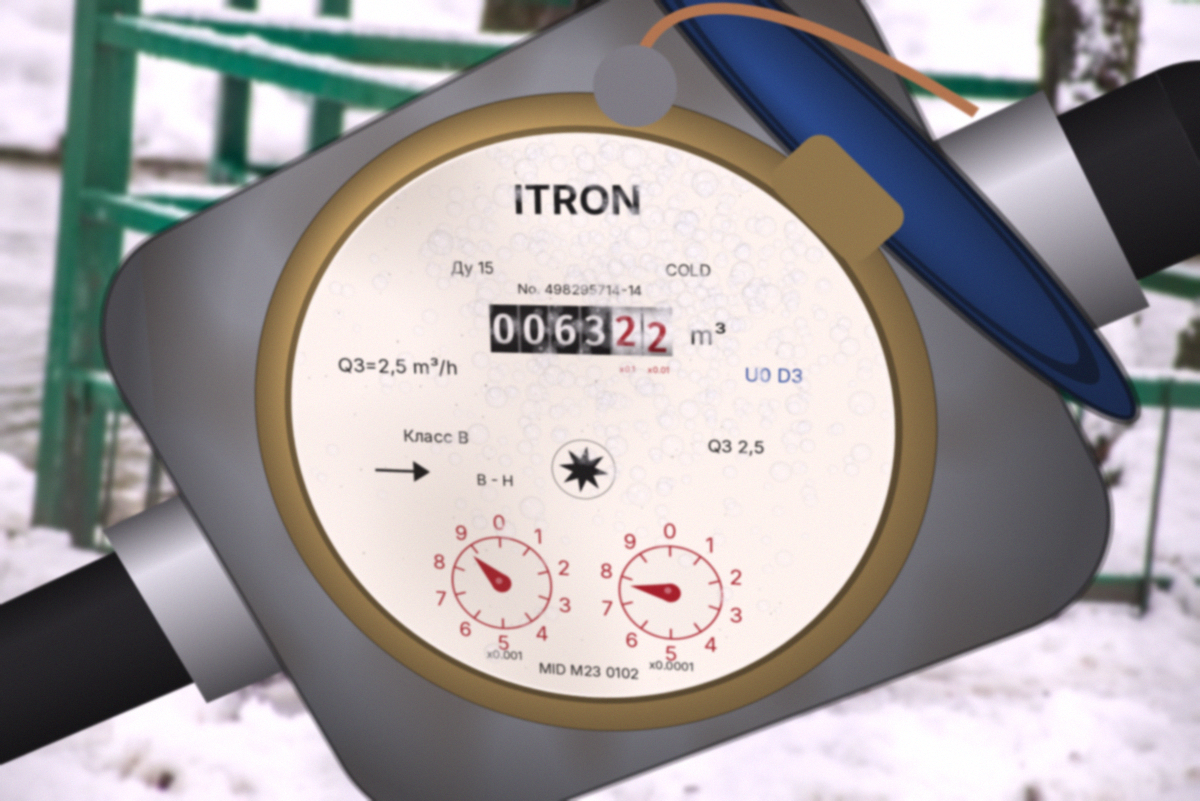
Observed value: 63.2187
